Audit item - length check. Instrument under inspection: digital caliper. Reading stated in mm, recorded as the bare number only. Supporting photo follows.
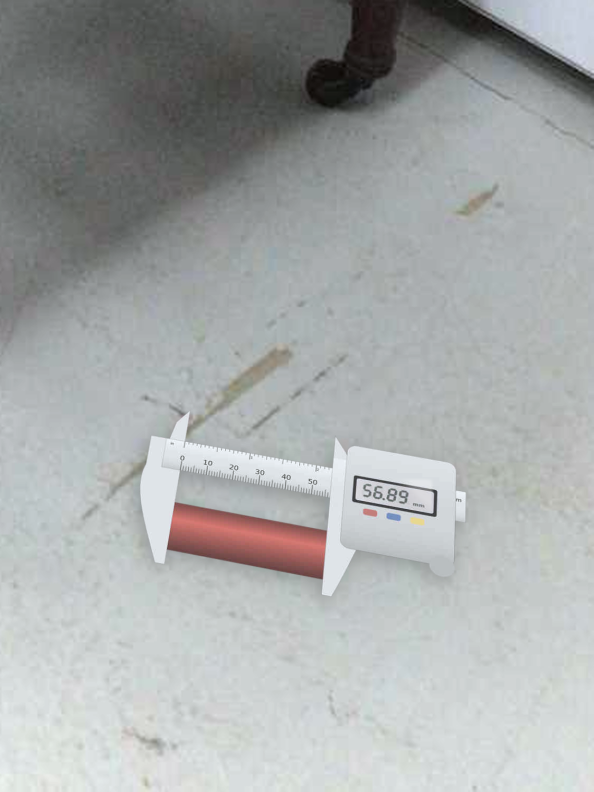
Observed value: 56.89
